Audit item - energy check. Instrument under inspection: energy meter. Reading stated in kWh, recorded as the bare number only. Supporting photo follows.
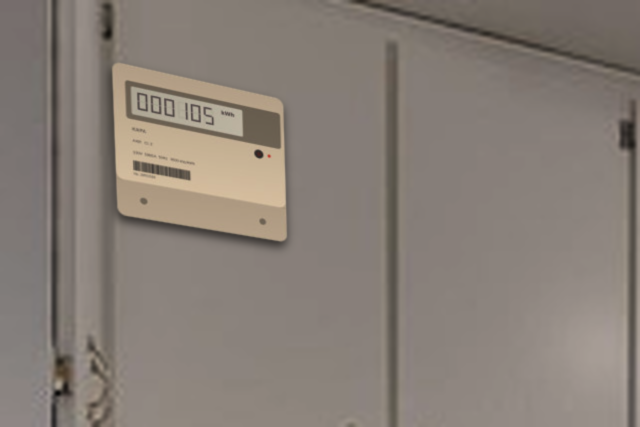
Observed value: 105
